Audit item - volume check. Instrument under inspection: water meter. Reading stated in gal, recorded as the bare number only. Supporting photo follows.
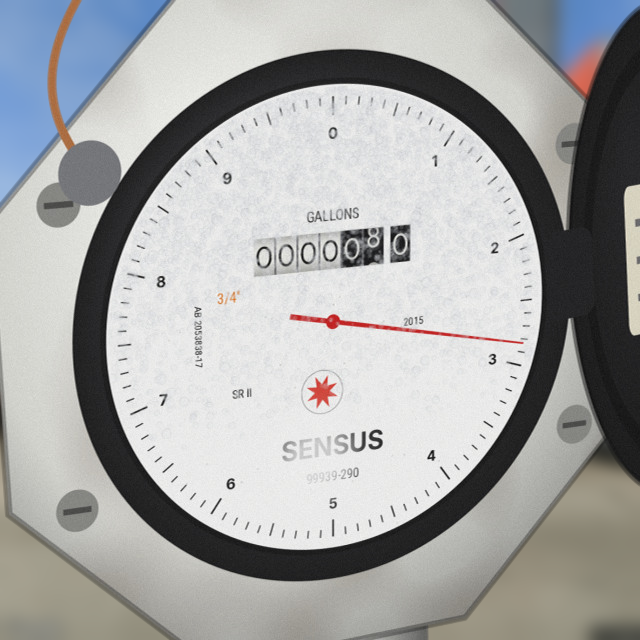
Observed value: 82.8
